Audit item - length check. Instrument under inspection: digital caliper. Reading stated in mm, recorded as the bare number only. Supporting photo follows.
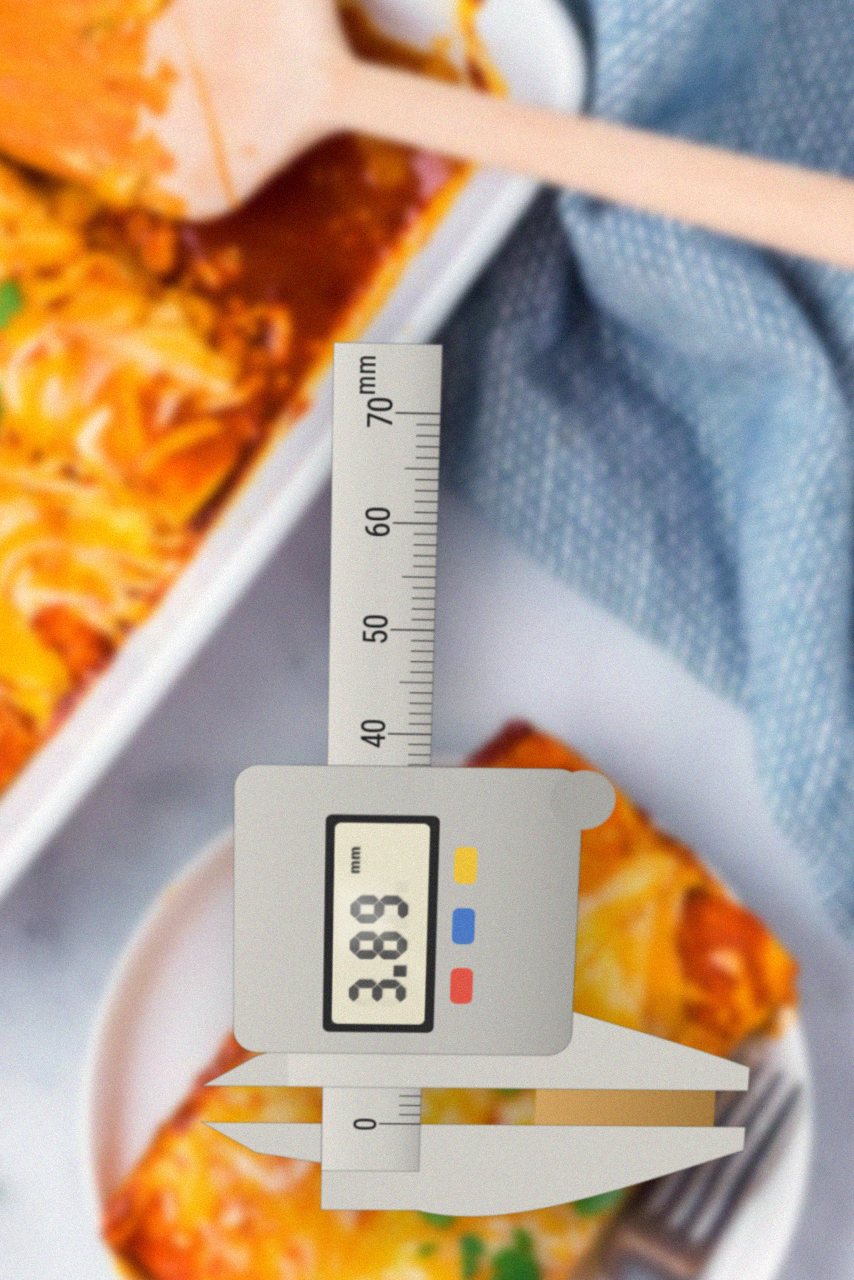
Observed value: 3.89
